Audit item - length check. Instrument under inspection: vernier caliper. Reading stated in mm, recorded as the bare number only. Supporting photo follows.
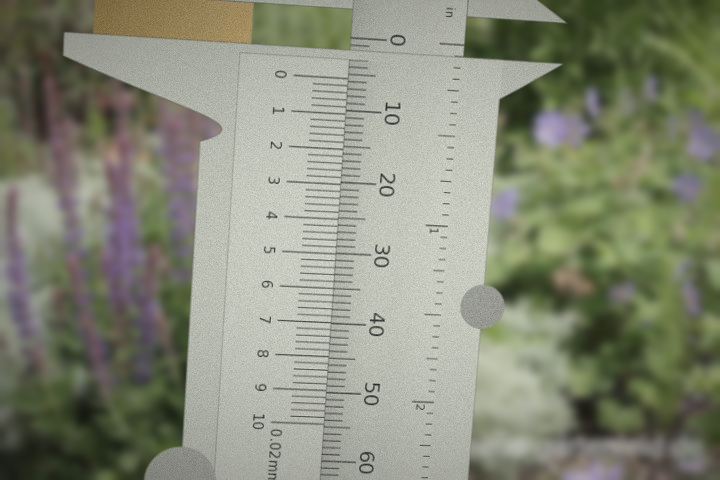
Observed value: 5.6
